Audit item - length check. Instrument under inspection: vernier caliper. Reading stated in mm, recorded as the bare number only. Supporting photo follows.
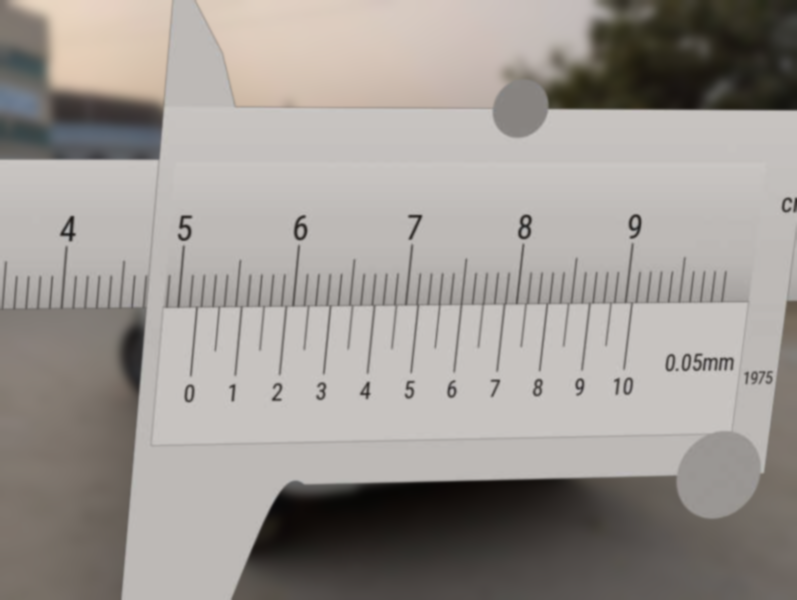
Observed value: 51.6
